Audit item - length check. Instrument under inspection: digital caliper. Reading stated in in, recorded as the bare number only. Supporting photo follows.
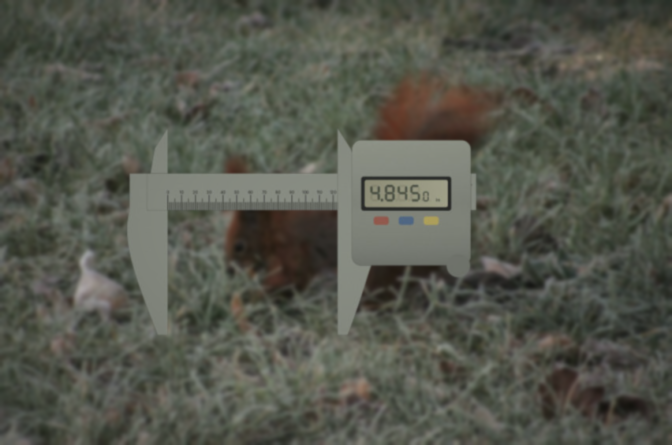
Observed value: 4.8450
